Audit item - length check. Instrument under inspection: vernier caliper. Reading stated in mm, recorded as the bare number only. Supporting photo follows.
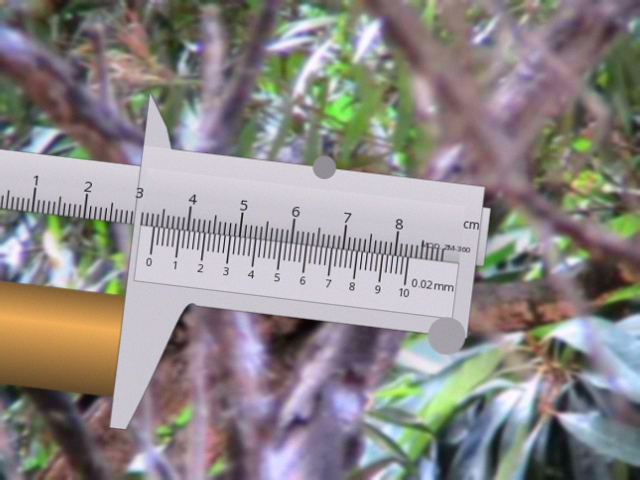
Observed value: 33.5
